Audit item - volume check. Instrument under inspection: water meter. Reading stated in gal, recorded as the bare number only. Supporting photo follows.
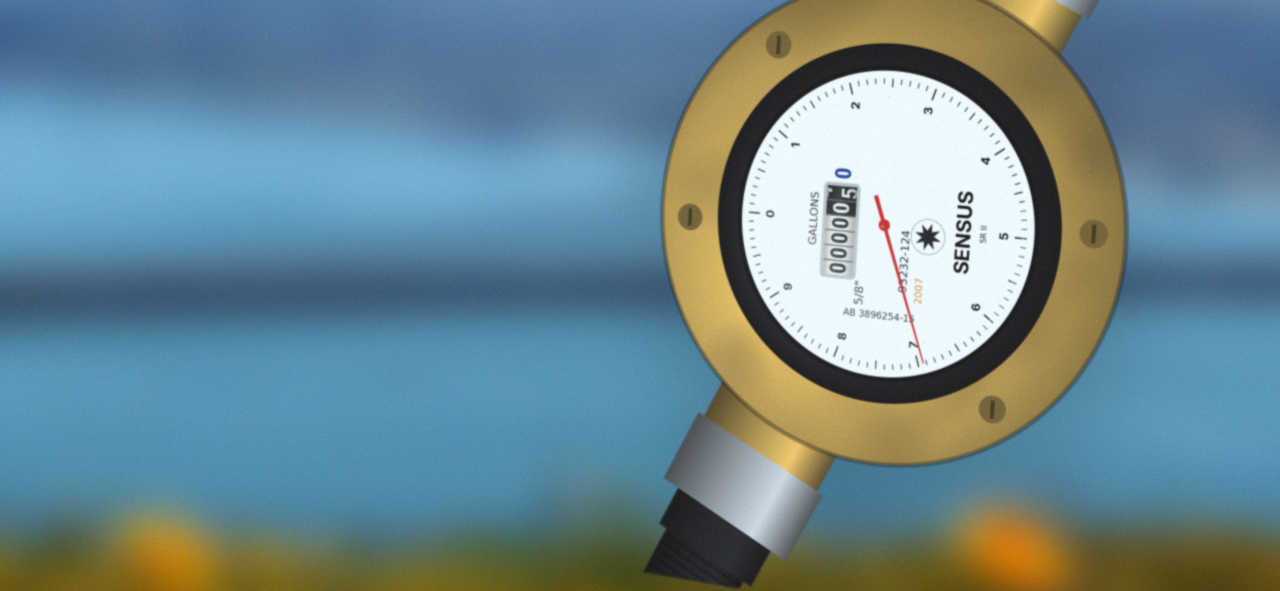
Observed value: 46.9
